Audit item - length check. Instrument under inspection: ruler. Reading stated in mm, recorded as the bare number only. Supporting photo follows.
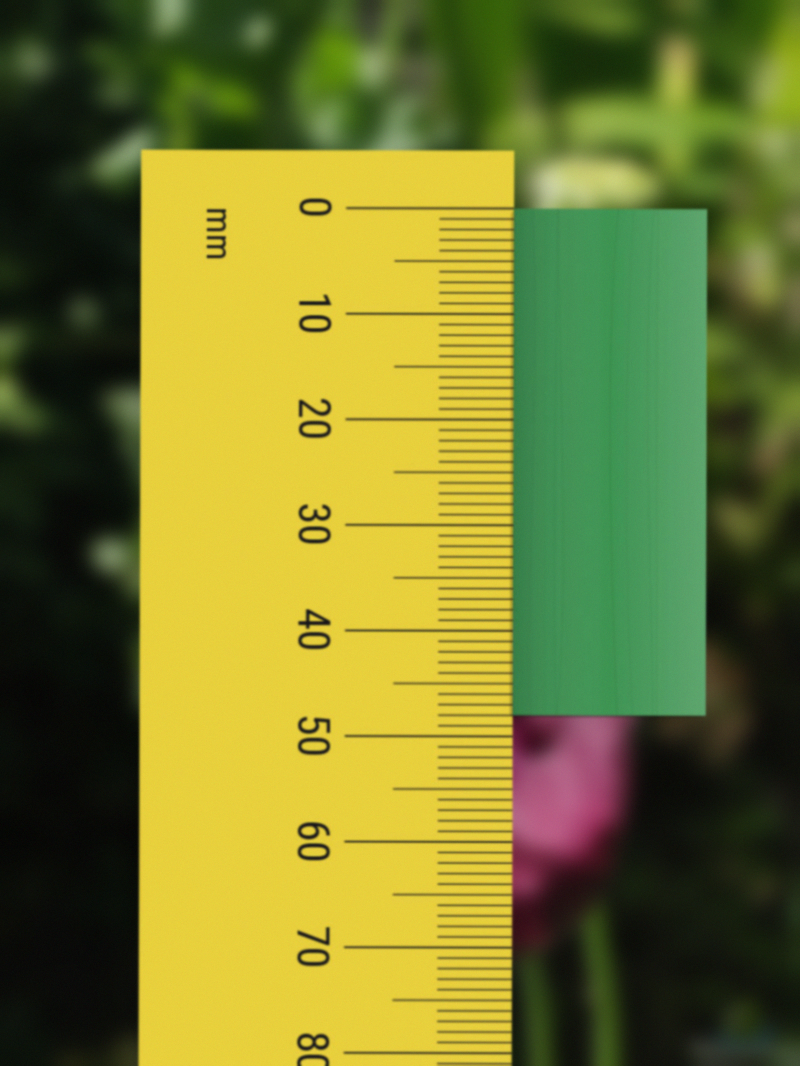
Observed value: 48
